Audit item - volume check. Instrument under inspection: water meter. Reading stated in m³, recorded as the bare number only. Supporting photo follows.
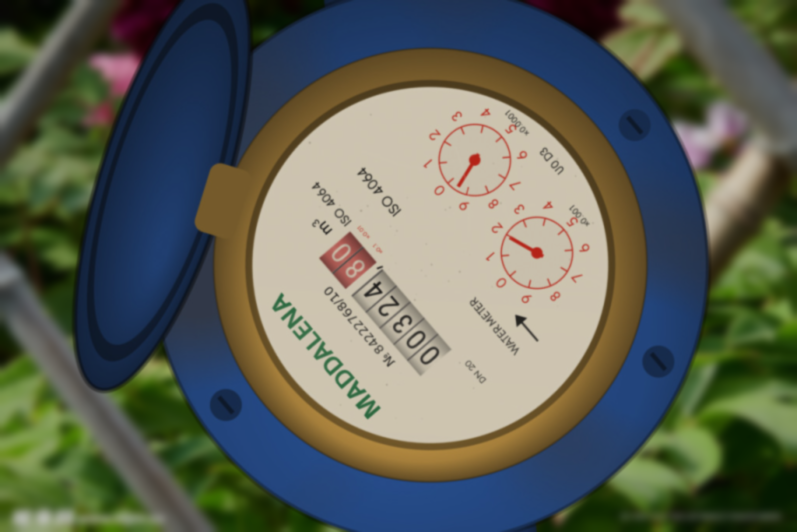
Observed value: 324.8019
